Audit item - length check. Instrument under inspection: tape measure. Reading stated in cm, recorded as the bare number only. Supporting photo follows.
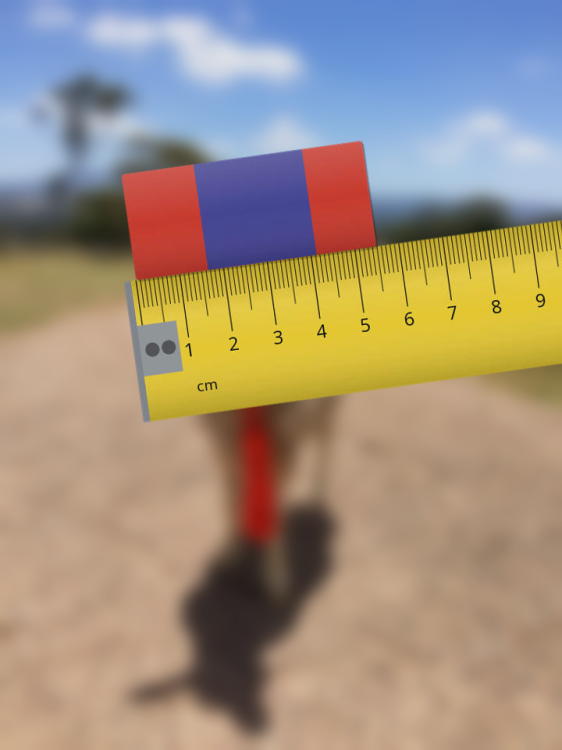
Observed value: 5.5
